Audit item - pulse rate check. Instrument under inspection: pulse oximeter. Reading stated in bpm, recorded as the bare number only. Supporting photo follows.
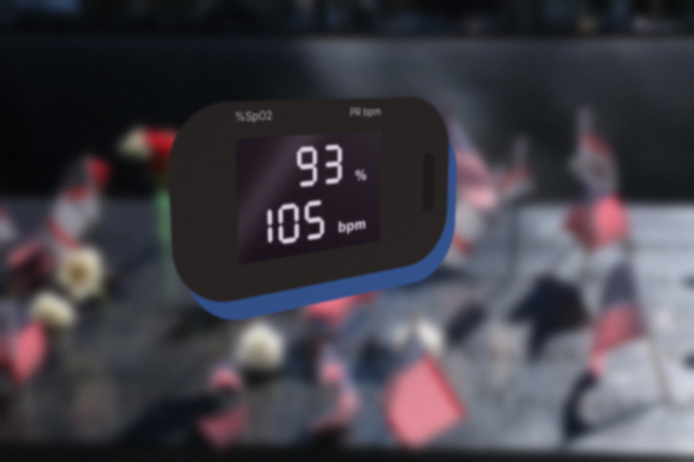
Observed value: 105
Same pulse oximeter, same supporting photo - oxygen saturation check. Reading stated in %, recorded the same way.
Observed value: 93
